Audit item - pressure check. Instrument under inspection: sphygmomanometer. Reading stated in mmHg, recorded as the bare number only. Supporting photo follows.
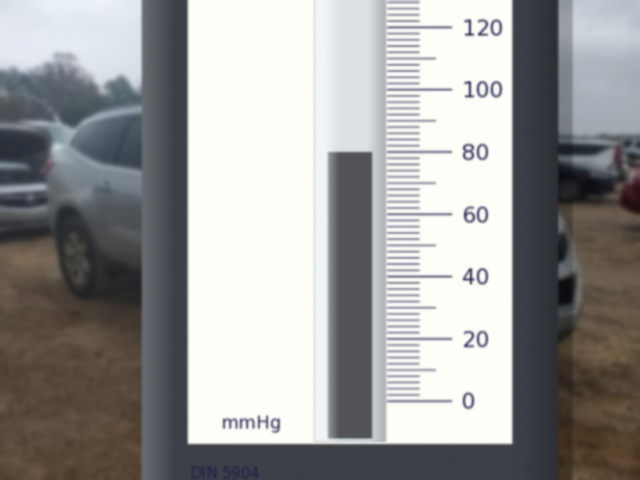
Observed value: 80
